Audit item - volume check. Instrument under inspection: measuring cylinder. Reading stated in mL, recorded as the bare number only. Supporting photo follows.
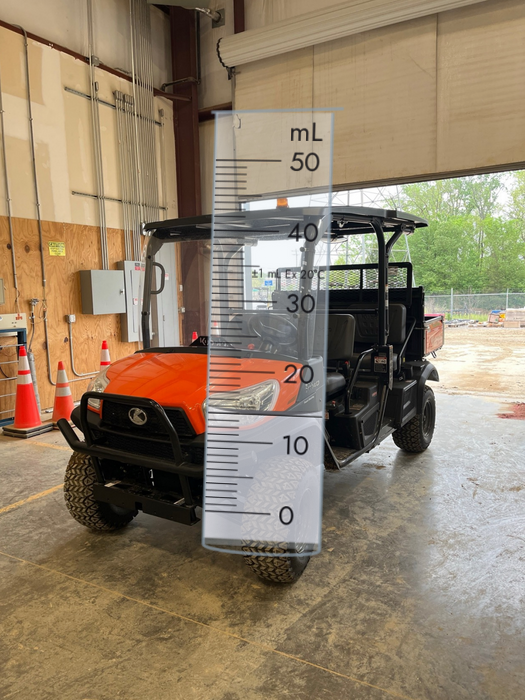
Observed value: 14
